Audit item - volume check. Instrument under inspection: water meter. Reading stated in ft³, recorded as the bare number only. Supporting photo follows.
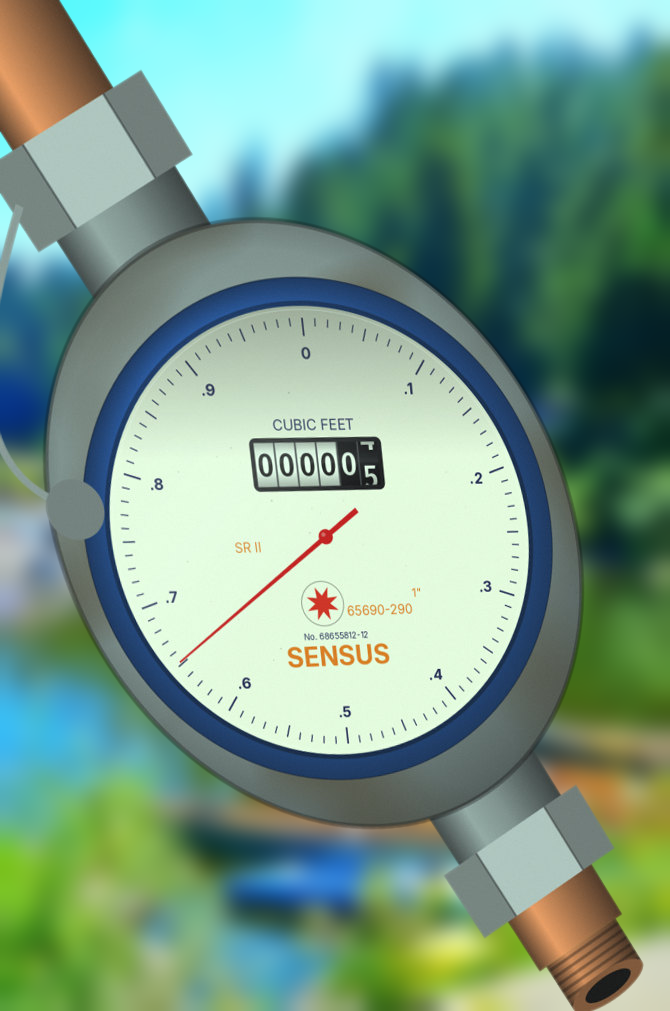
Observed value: 4.65
